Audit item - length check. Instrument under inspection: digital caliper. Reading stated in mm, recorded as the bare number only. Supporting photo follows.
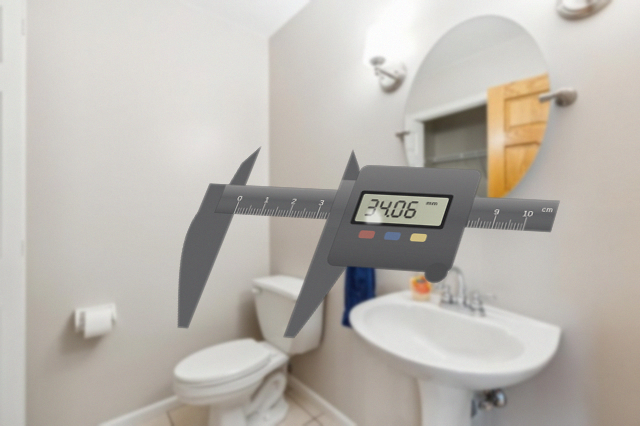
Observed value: 34.06
